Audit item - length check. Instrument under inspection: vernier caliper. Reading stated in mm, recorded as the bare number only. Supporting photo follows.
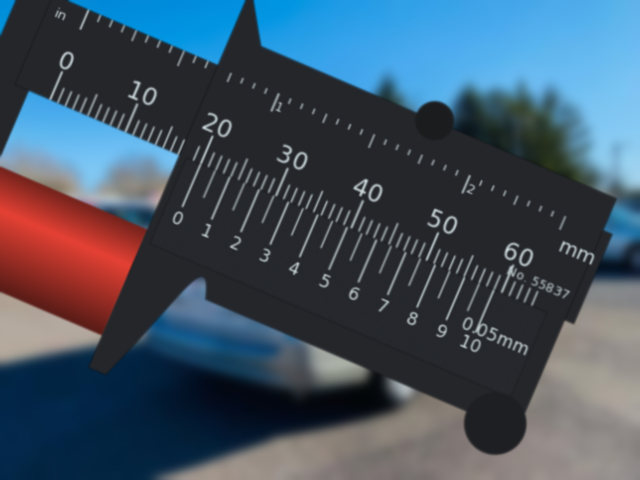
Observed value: 20.0
